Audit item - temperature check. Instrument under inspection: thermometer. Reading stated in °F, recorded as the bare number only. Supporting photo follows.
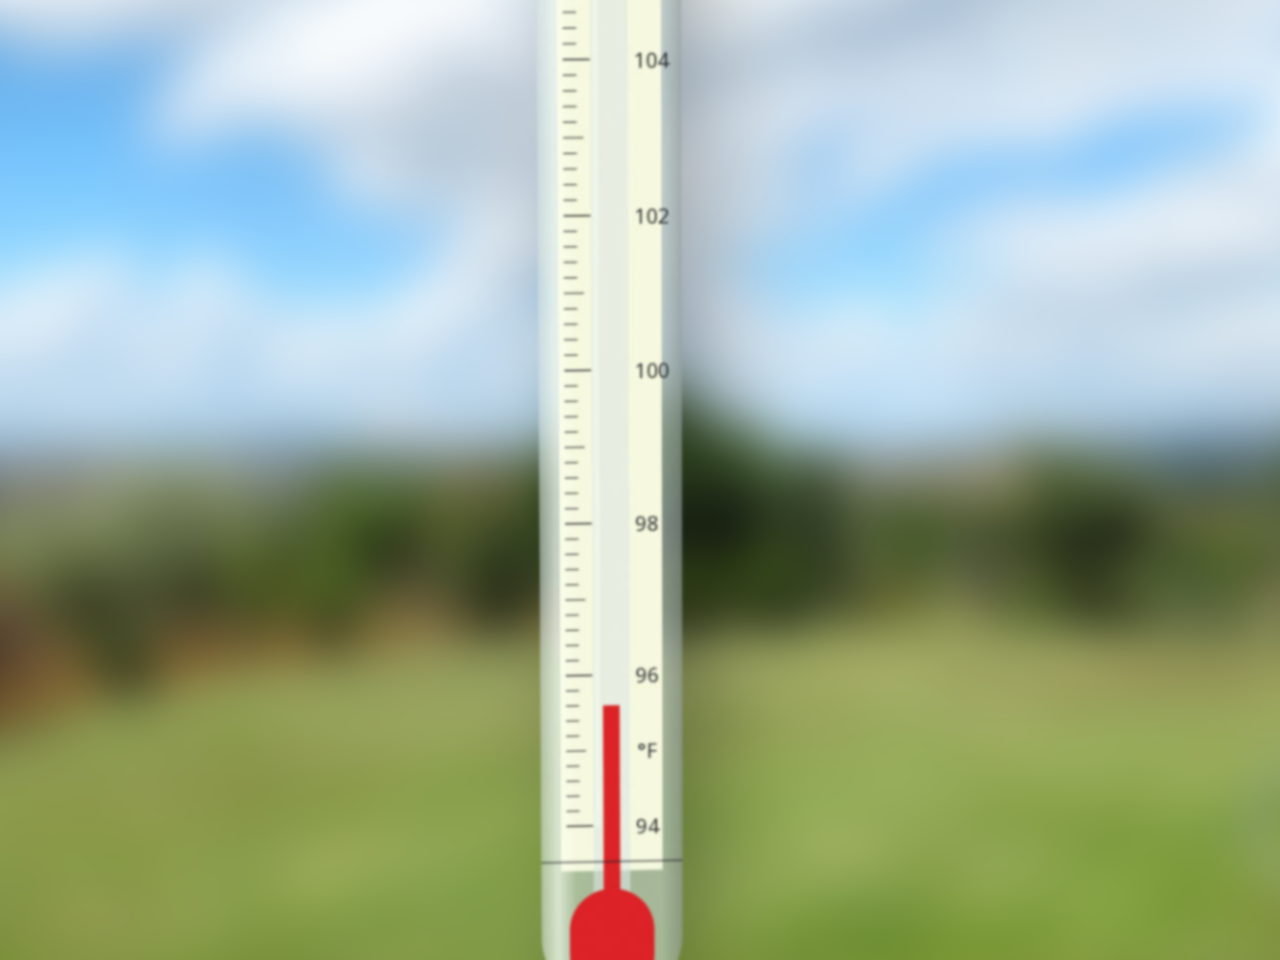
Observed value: 95.6
